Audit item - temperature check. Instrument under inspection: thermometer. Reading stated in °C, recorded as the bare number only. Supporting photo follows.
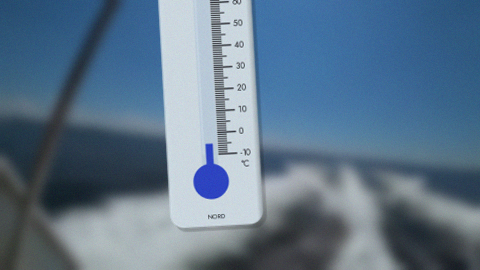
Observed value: -5
